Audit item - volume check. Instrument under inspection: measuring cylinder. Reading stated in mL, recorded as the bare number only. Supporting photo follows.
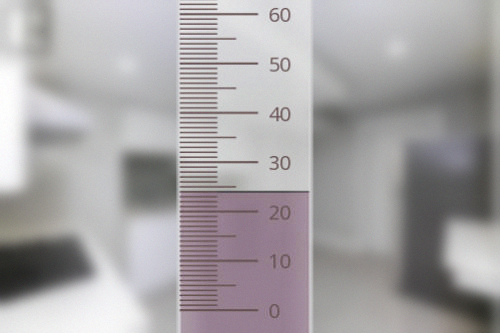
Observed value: 24
